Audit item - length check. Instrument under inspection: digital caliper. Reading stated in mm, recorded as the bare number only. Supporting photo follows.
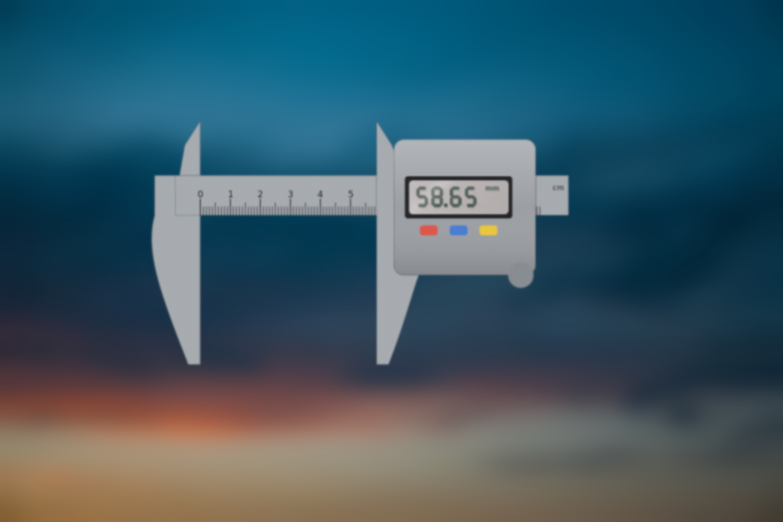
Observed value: 58.65
